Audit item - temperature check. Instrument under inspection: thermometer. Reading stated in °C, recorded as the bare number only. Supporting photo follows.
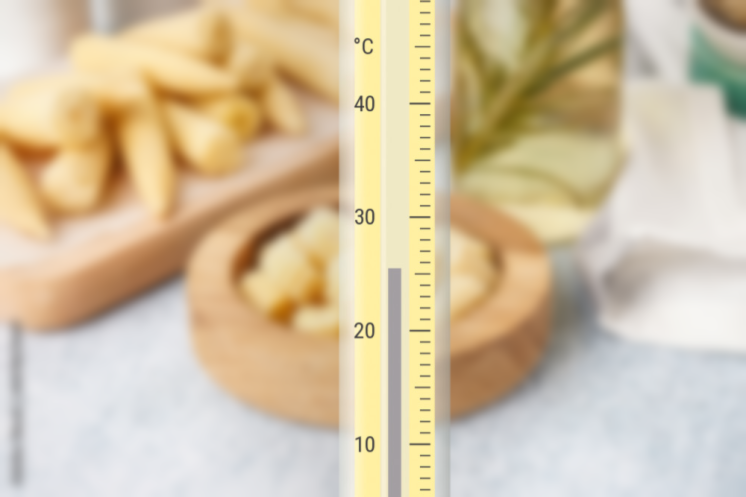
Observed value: 25.5
